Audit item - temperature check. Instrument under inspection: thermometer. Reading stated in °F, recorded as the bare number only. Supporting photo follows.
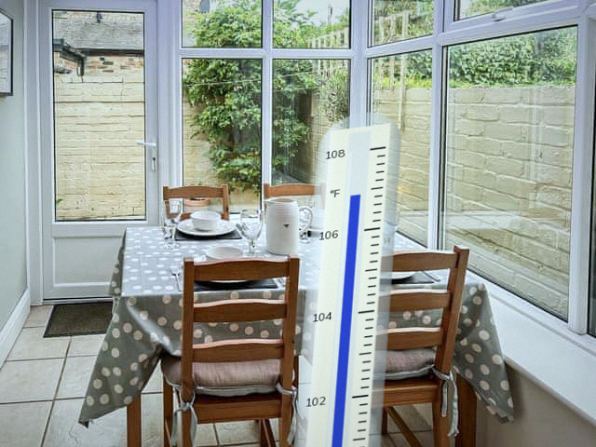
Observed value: 106.9
